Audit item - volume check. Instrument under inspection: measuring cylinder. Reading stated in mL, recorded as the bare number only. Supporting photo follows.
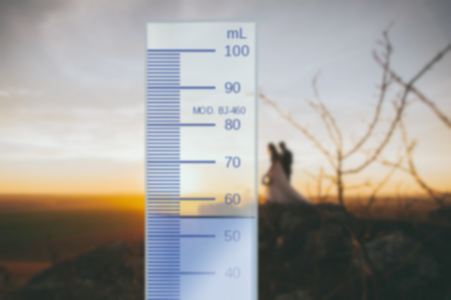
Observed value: 55
